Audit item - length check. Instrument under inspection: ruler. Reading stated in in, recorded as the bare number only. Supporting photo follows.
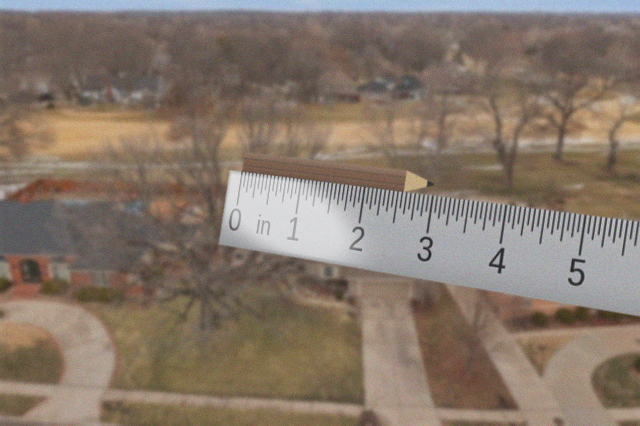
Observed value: 3
